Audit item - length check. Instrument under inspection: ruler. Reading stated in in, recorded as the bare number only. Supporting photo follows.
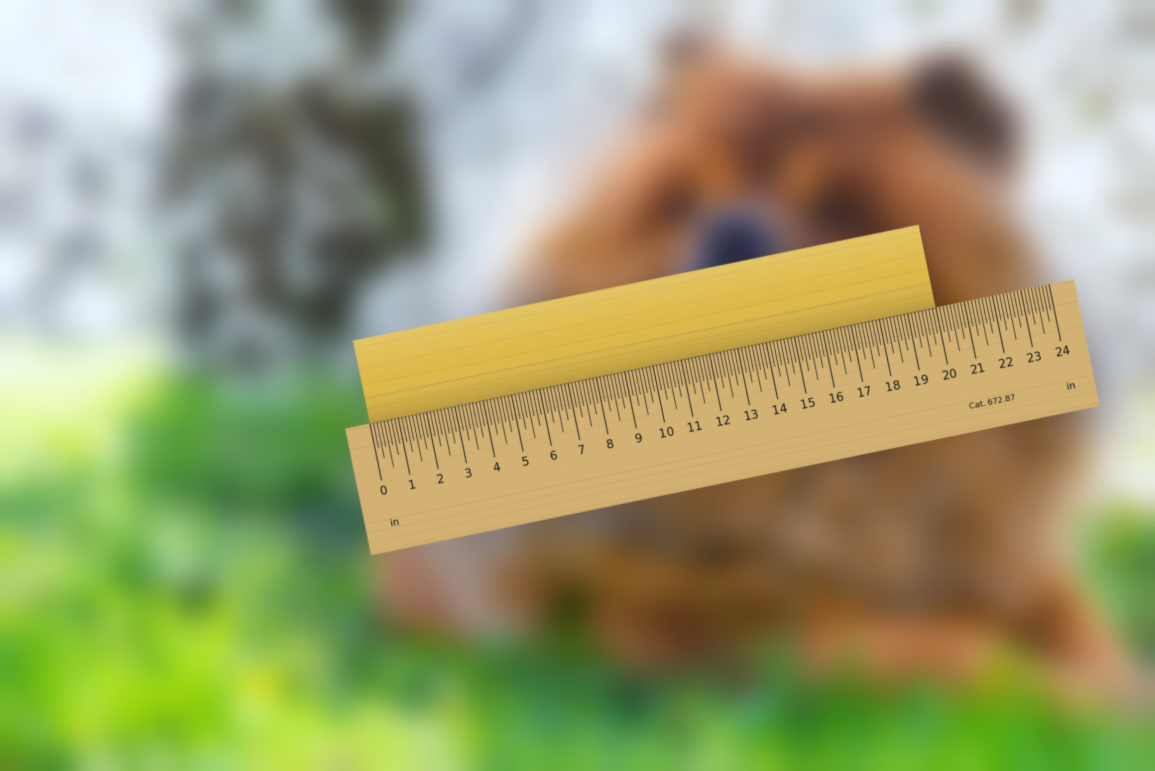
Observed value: 20
